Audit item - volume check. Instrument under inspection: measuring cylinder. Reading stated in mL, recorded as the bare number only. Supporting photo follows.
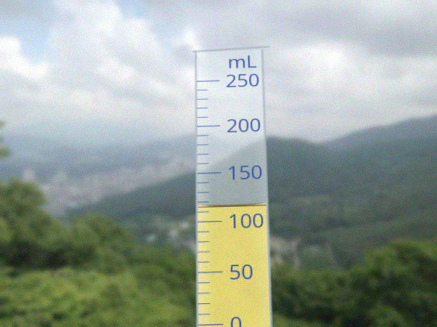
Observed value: 115
